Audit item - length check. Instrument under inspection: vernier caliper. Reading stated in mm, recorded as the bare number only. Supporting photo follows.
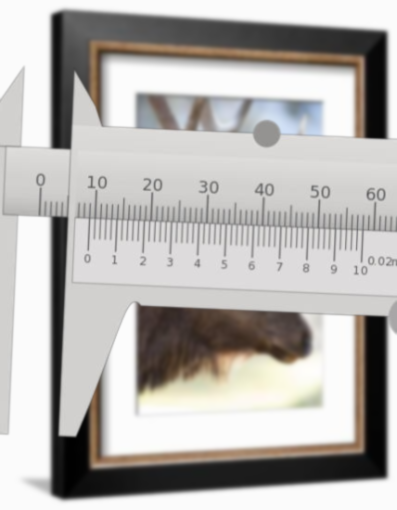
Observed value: 9.0
